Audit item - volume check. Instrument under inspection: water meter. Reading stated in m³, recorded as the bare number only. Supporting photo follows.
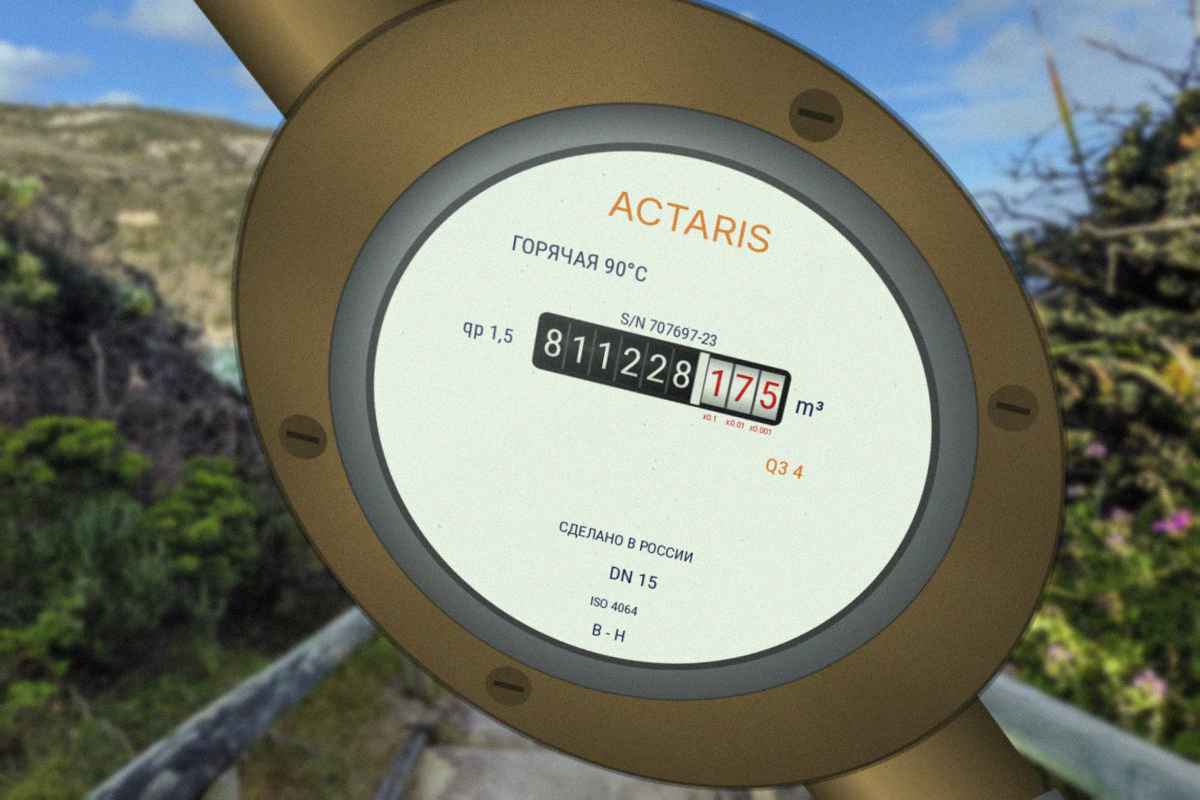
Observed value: 811228.175
